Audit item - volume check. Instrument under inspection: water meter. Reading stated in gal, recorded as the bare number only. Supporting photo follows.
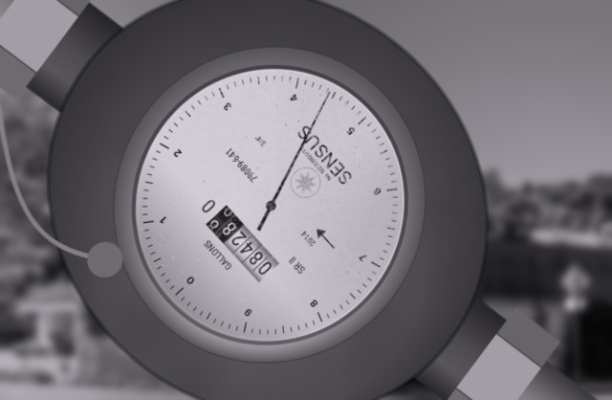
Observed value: 842884.4
